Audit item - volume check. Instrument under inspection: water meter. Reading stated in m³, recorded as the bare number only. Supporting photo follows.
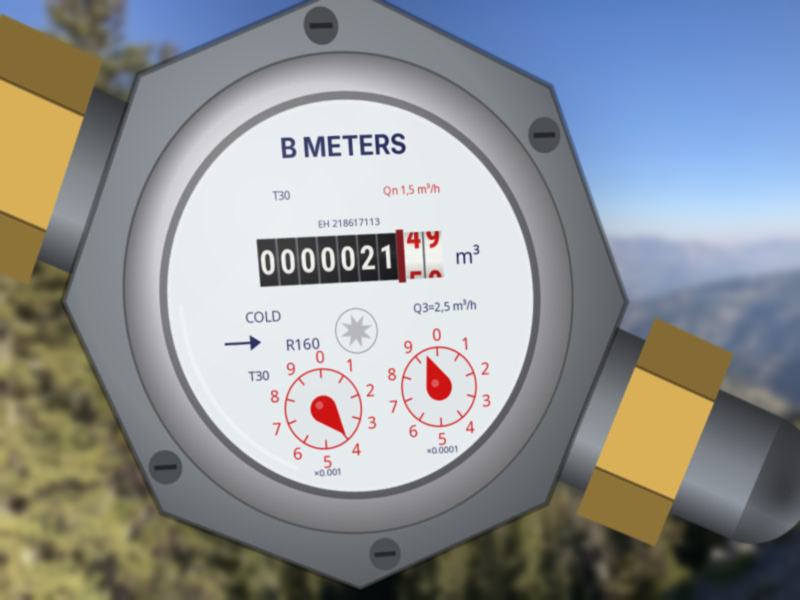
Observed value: 21.4939
